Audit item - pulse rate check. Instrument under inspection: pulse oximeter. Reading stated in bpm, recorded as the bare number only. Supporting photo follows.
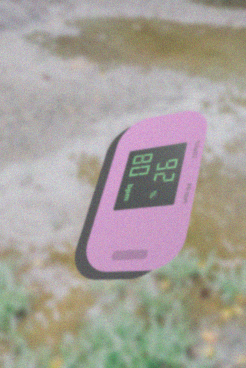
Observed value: 80
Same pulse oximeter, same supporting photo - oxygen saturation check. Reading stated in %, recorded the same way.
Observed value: 92
